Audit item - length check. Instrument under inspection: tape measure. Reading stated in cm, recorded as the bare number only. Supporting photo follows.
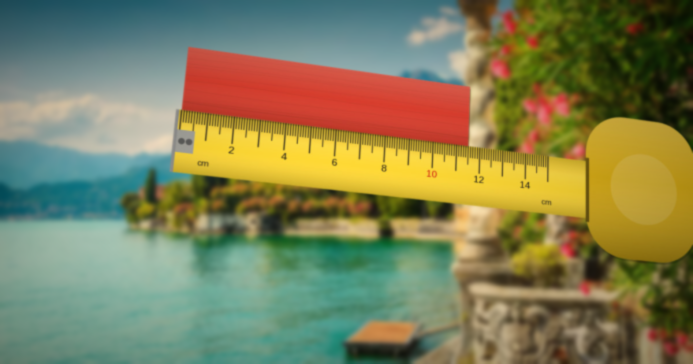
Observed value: 11.5
